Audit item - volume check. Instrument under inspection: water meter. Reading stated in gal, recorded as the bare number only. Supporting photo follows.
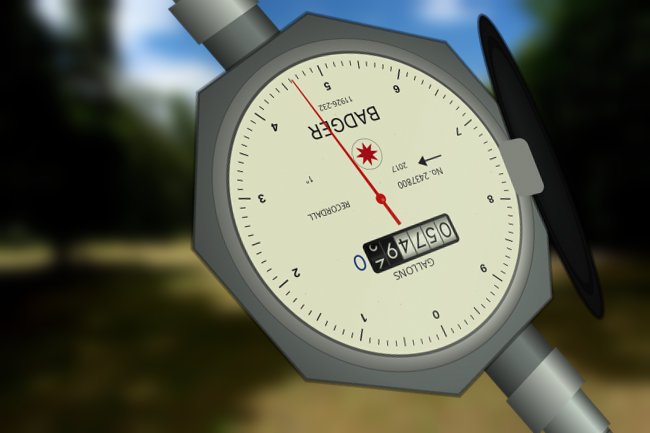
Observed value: 574924.6
